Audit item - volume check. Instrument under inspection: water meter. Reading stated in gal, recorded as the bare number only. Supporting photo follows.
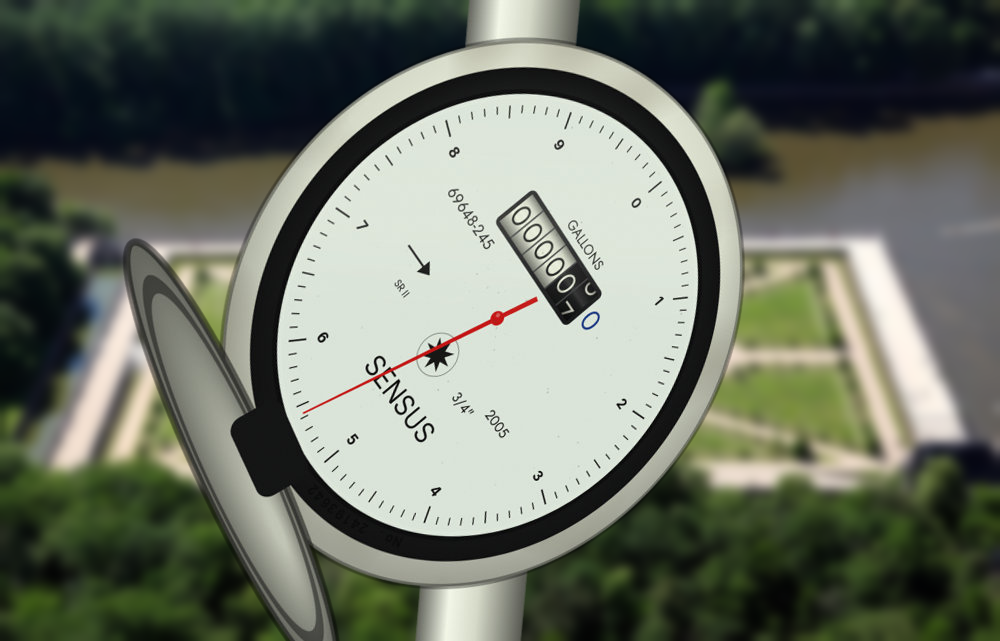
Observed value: 65.4
